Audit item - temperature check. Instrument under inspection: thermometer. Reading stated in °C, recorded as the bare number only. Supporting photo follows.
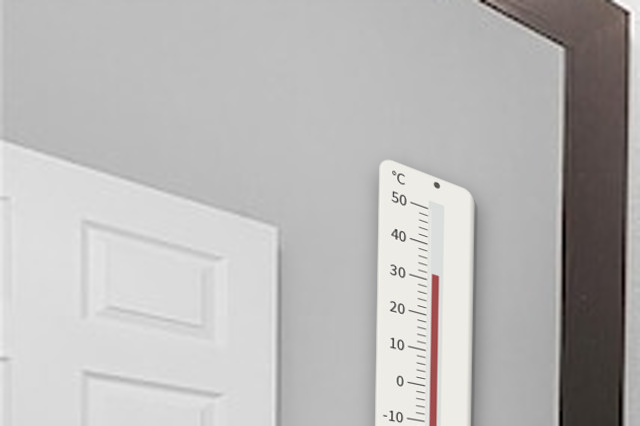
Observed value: 32
